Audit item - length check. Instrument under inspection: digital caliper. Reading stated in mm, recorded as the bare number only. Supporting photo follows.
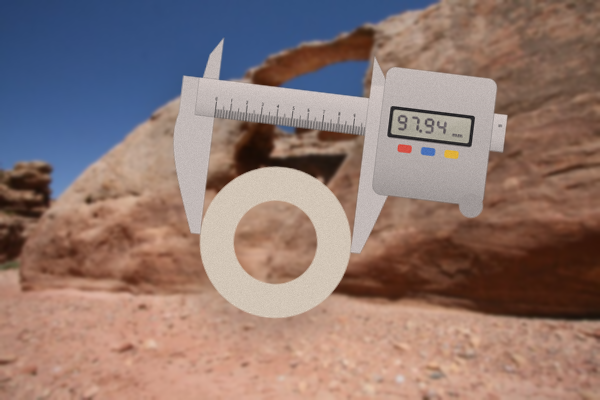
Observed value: 97.94
